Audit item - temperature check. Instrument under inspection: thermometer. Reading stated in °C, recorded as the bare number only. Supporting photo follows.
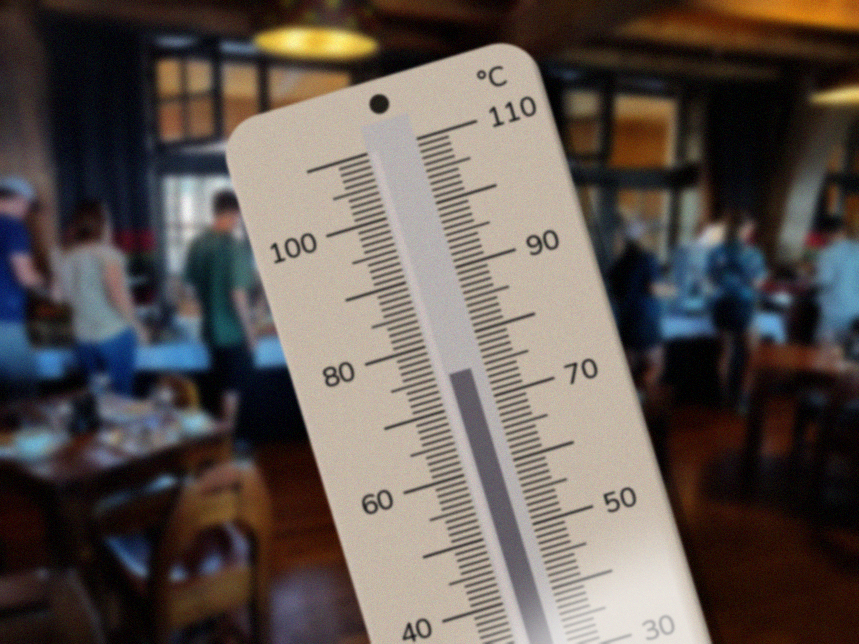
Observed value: 75
